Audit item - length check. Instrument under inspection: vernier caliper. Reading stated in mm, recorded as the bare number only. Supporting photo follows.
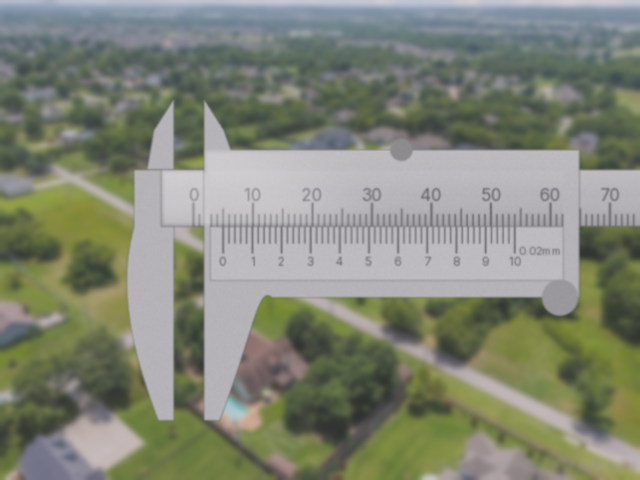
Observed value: 5.0
